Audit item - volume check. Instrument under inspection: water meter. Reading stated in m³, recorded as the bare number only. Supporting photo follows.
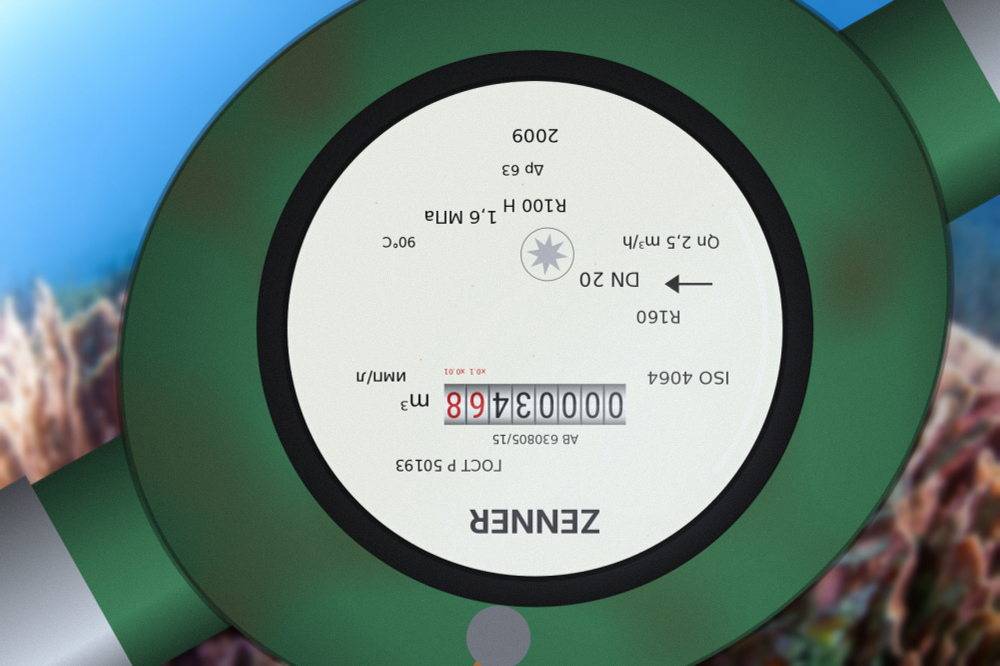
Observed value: 34.68
